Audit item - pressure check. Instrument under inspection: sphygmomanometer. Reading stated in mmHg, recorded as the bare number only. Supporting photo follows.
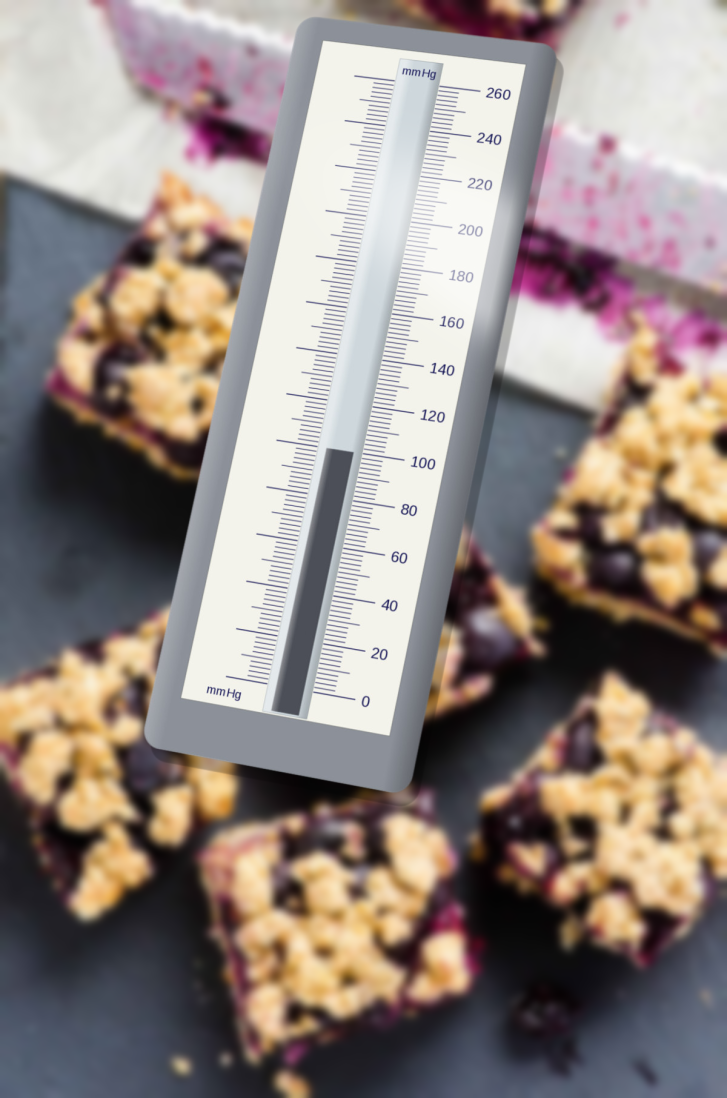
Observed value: 100
